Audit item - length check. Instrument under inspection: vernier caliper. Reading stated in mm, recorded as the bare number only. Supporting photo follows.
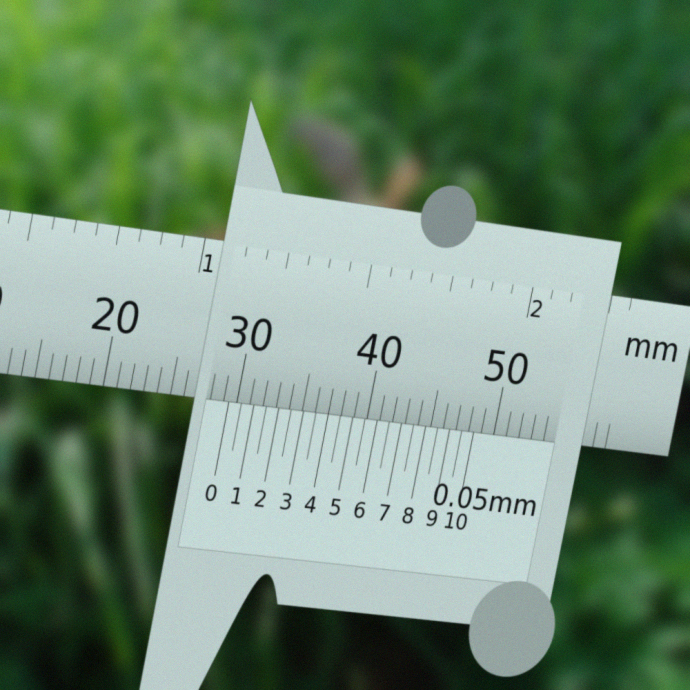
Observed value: 29.4
